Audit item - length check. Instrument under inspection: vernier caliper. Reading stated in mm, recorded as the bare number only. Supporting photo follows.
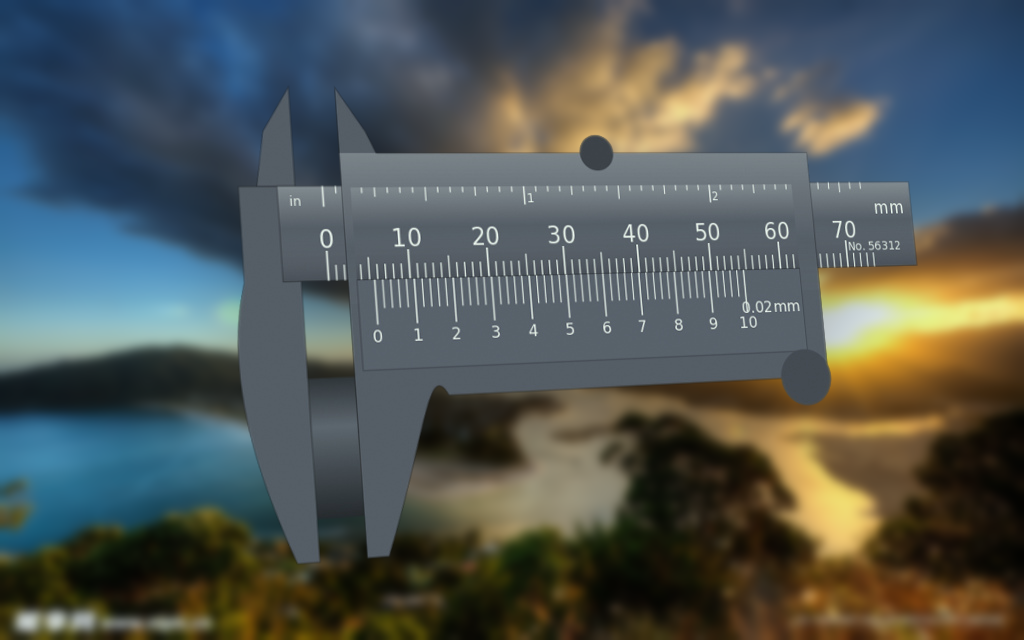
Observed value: 5.6
